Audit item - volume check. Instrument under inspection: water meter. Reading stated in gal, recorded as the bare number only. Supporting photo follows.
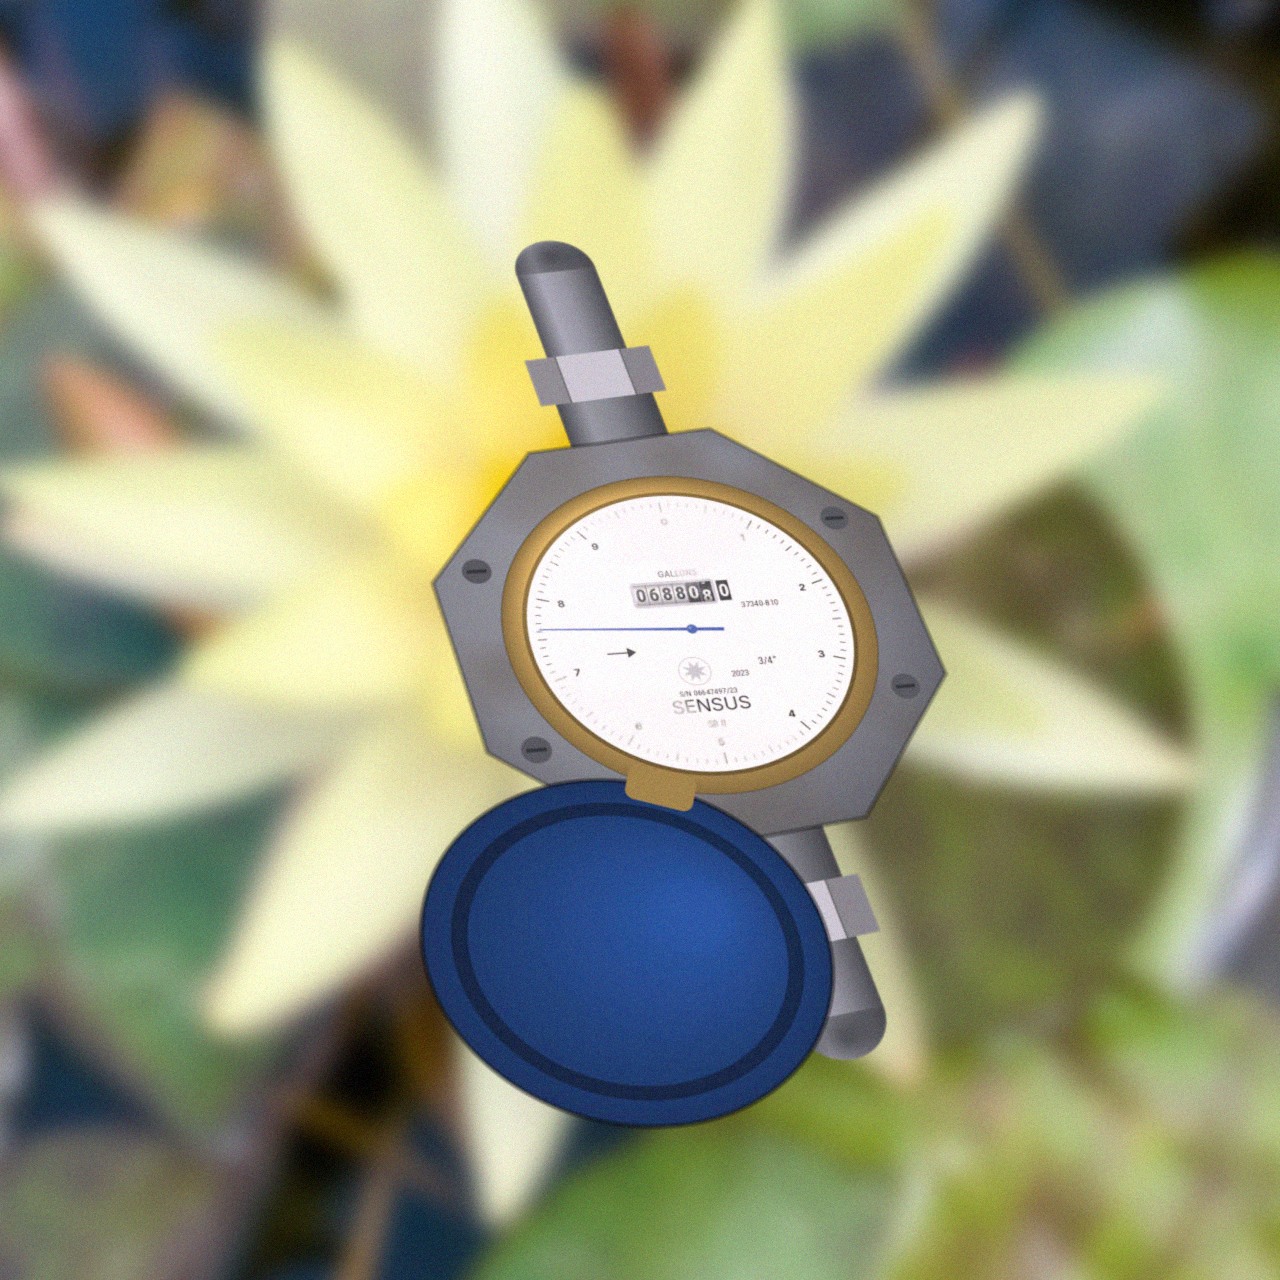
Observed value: 688077.6
